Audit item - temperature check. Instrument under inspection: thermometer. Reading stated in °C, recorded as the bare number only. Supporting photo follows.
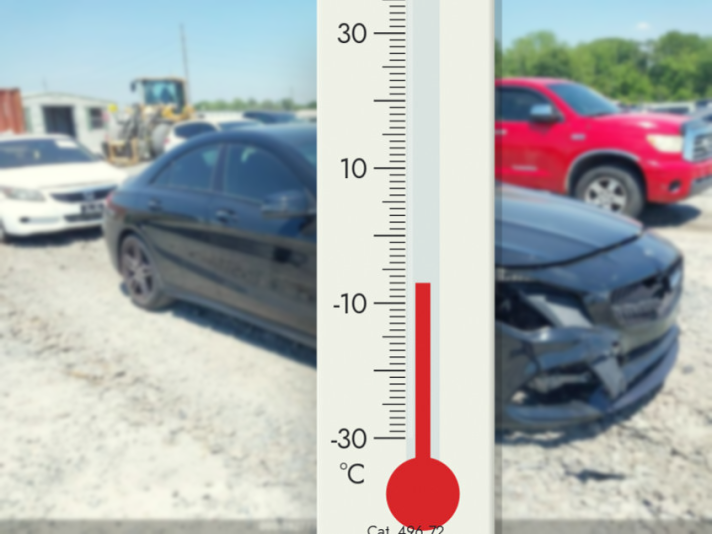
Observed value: -7
